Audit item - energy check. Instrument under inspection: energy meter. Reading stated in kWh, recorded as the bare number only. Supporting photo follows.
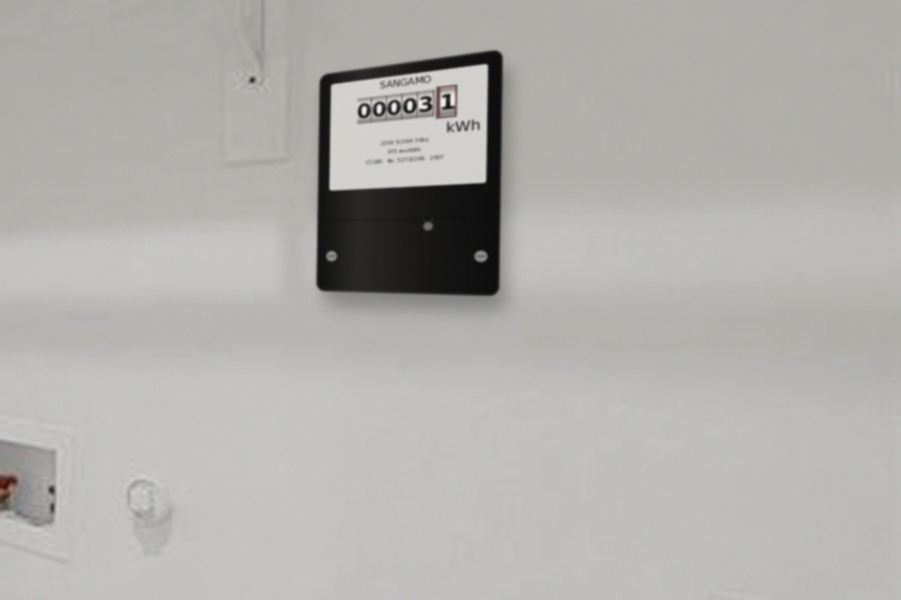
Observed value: 3.1
